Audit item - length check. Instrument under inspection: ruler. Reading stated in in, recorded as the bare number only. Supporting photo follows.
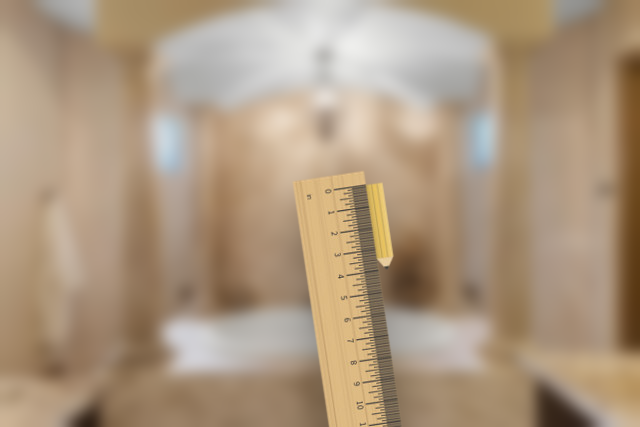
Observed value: 4
